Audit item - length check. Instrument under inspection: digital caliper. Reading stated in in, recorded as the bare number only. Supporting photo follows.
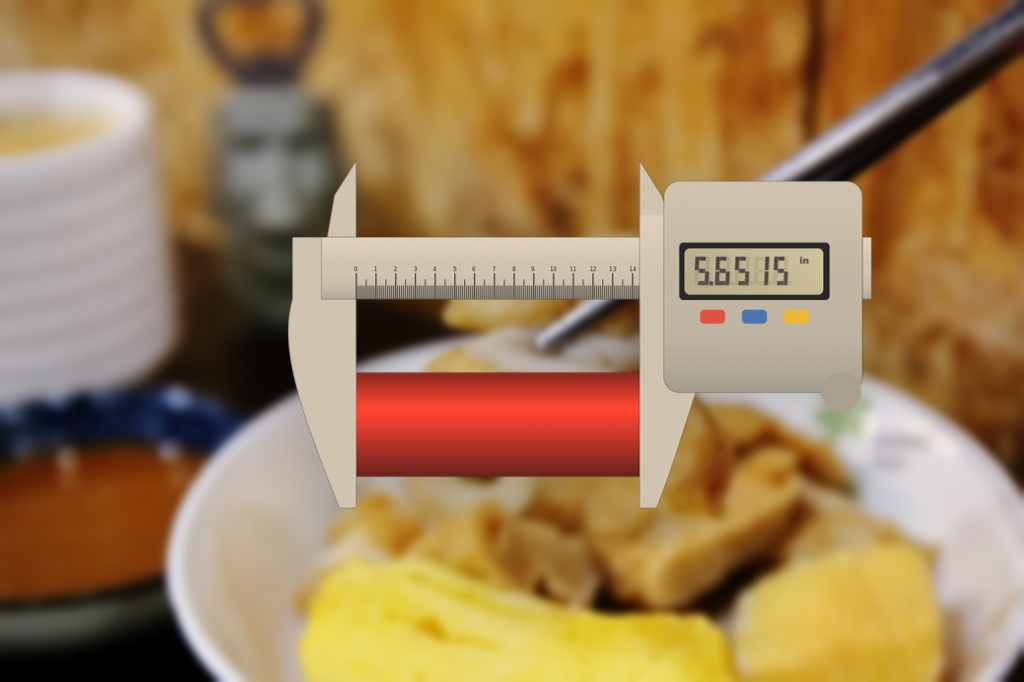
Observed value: 5.6515
